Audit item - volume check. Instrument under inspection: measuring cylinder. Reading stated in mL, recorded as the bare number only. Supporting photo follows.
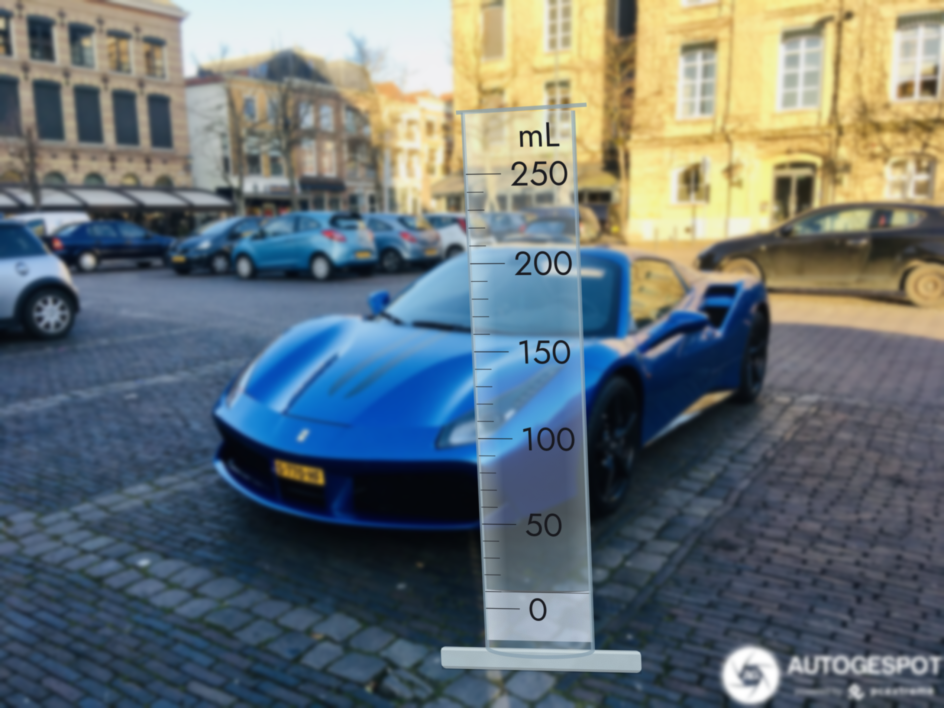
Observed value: 10
